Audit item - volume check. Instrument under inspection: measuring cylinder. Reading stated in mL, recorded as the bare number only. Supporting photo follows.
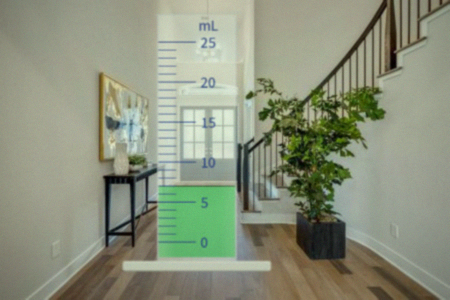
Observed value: 7
